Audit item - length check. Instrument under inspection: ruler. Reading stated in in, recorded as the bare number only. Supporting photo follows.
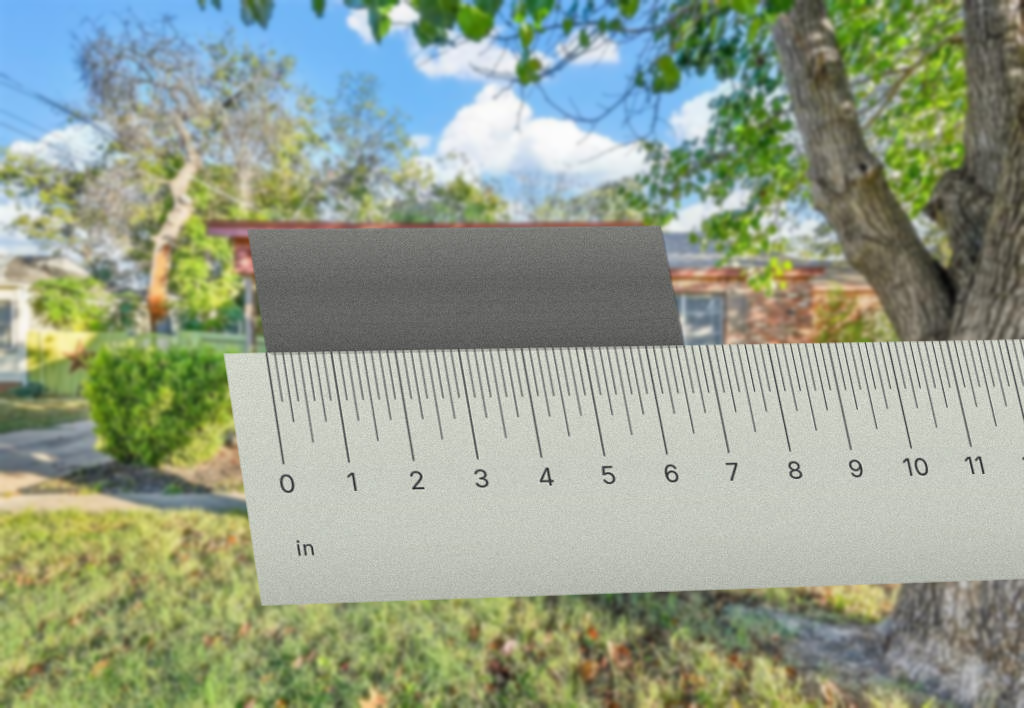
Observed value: 6.625
